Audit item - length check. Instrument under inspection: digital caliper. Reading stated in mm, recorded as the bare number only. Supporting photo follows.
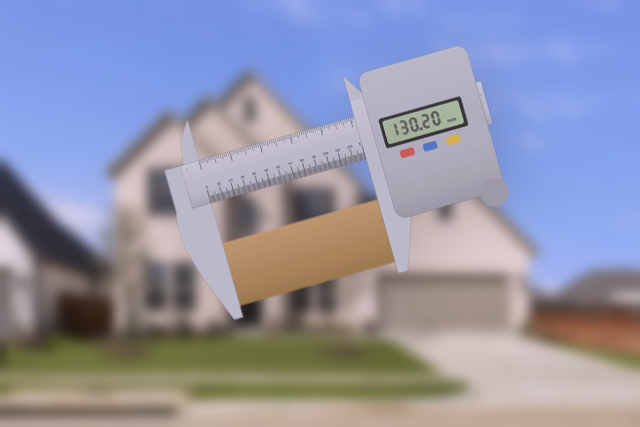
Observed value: 130.20
